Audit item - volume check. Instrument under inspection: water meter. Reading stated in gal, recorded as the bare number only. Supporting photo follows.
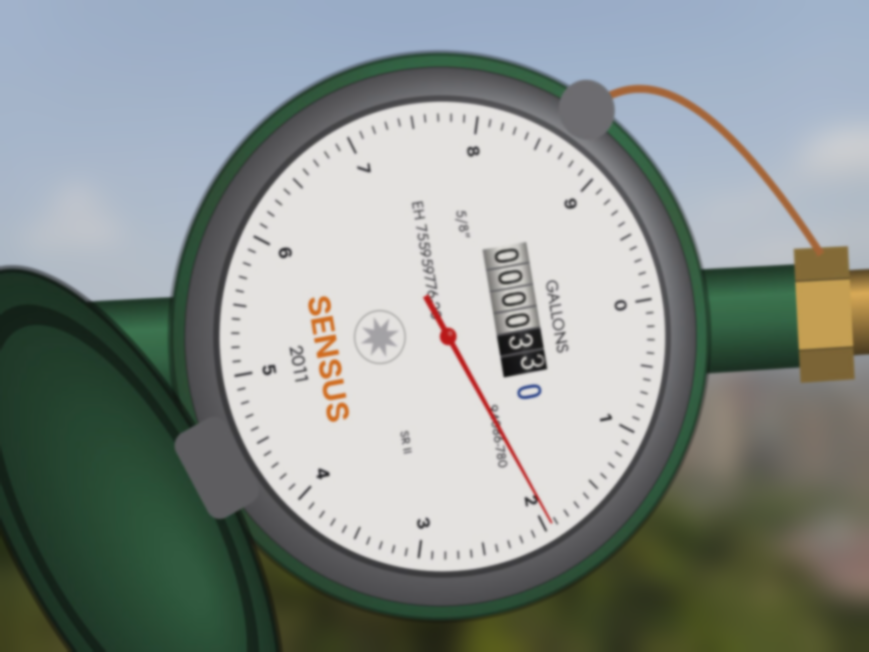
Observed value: 331.9
